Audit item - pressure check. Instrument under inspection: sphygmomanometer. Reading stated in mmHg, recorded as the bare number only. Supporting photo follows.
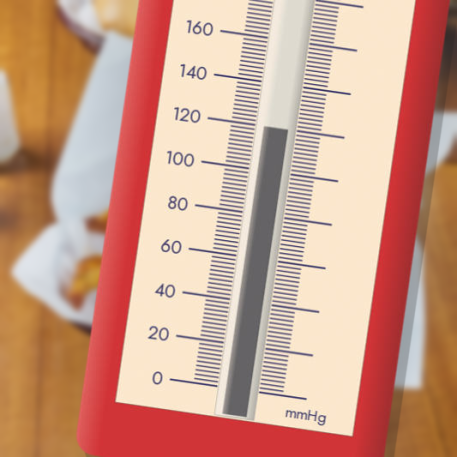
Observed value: 120
